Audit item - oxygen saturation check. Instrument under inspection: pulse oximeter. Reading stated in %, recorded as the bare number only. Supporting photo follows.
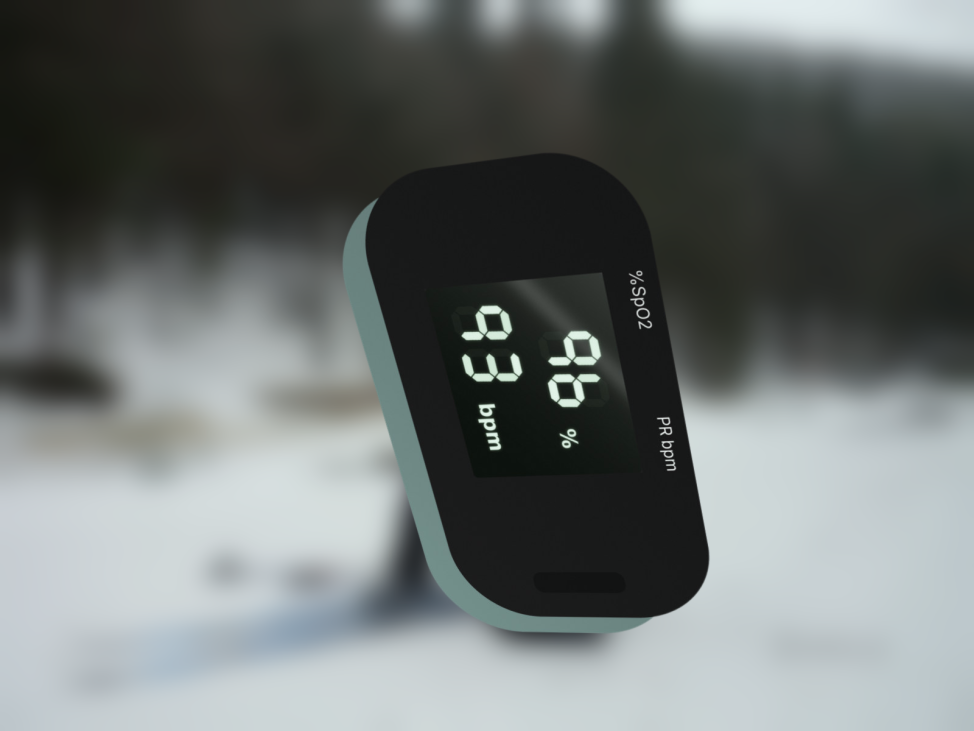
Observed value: 96
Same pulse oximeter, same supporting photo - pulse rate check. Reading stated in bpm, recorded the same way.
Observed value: 93
